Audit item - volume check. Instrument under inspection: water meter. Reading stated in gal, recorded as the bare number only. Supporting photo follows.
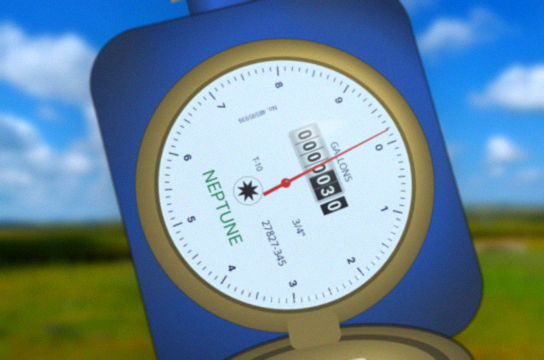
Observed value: 29.8
